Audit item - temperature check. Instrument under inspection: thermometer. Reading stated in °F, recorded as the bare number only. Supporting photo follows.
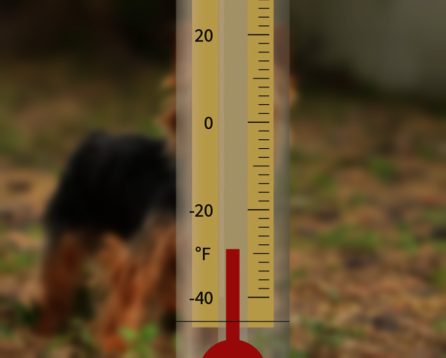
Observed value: -29
